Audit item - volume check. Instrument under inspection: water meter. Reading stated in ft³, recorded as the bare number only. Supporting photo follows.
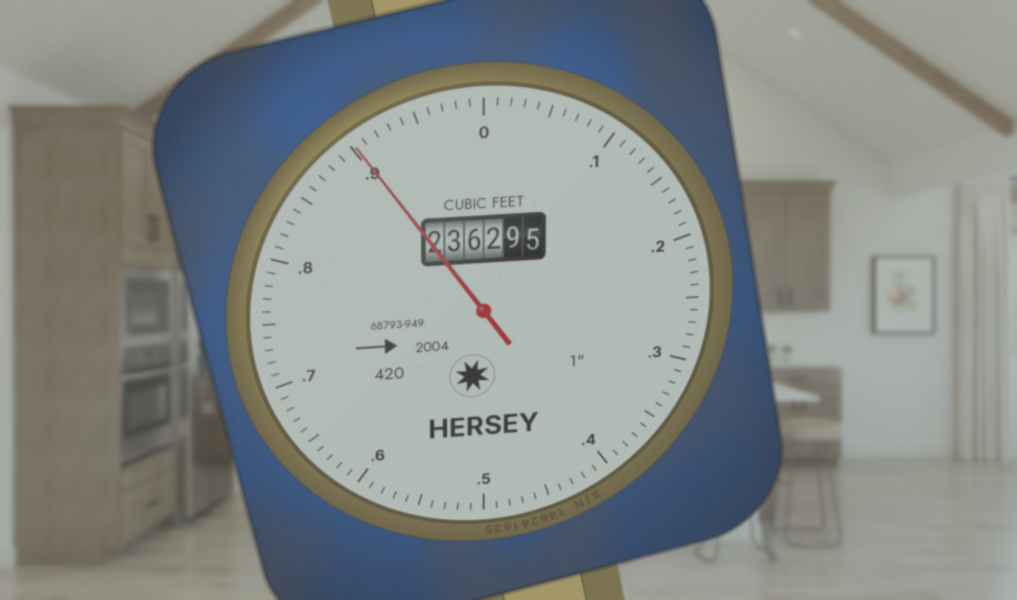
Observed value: 236294.90
